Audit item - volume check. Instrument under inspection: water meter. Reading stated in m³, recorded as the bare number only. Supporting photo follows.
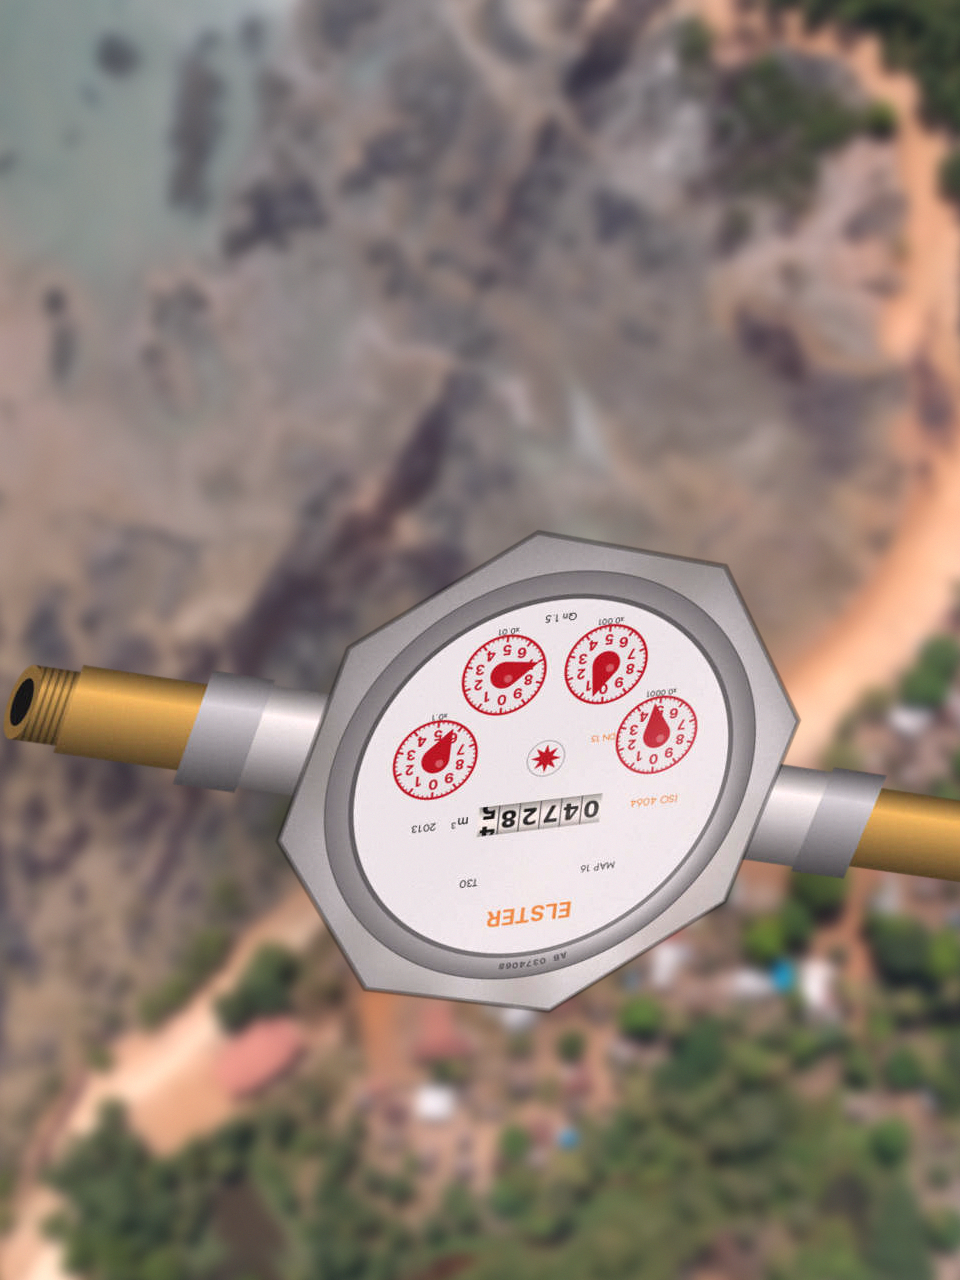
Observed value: 47284.5704
